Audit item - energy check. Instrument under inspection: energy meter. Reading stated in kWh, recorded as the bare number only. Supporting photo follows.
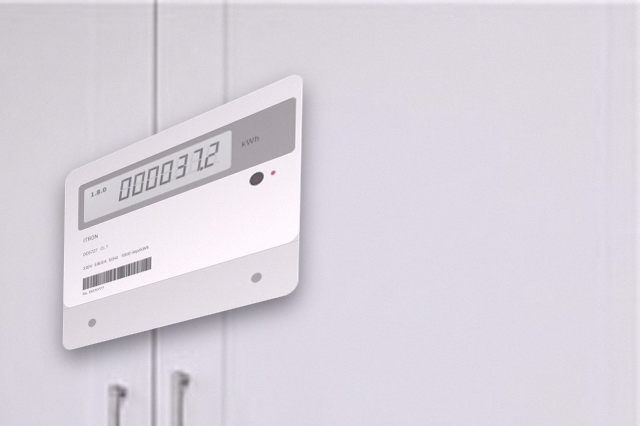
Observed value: 37.2
